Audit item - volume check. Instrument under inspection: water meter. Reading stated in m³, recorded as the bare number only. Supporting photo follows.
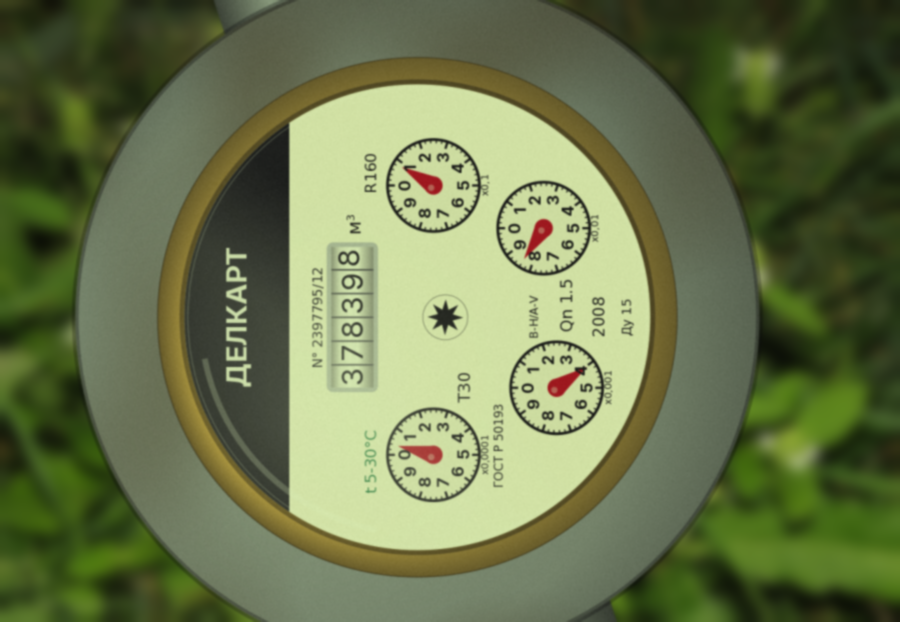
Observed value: 378398.0840
